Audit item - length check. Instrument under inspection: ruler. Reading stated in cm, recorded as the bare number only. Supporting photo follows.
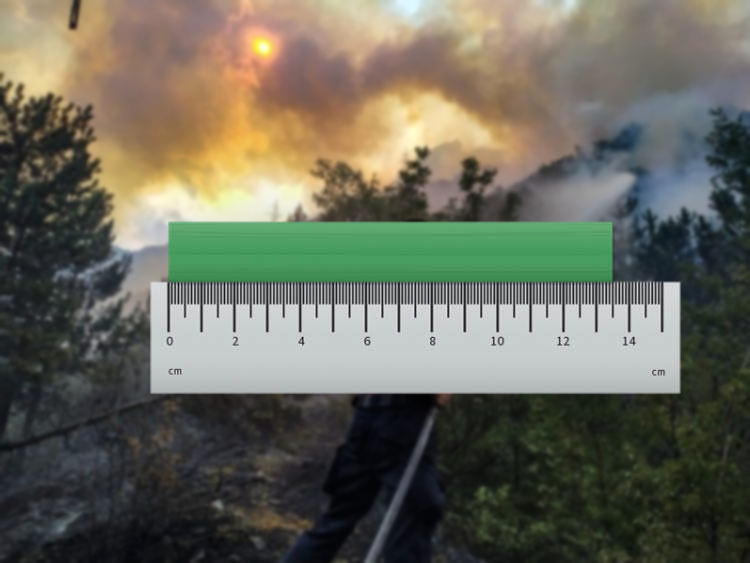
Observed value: 13.5
